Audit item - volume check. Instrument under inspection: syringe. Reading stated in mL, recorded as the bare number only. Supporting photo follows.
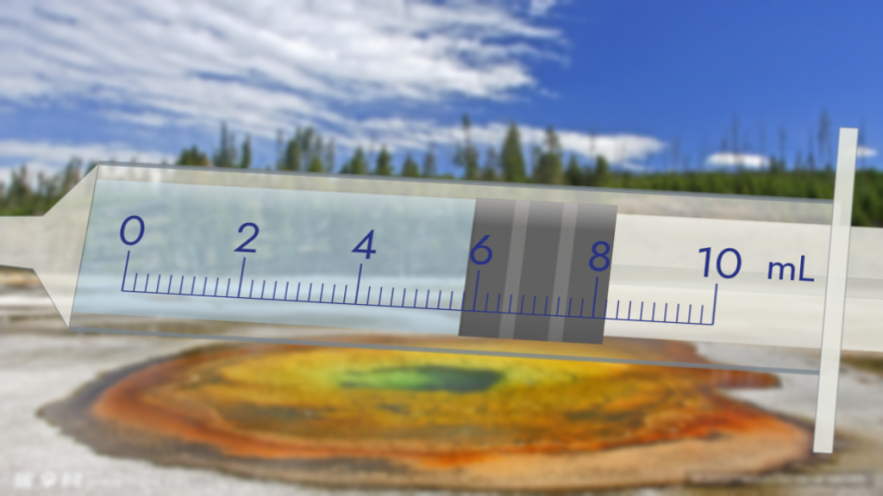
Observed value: 5.8
